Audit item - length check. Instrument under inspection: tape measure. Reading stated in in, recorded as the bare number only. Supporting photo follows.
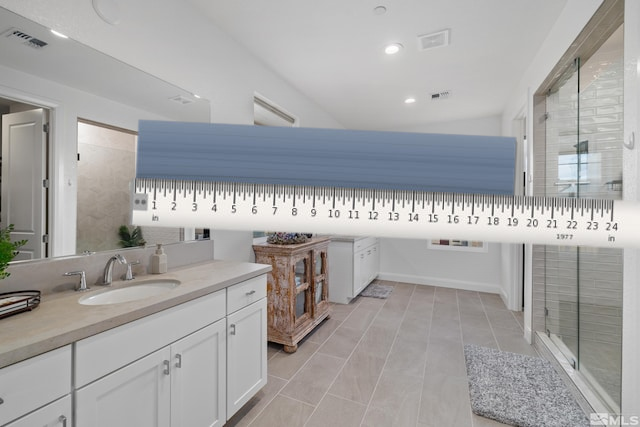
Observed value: 19
